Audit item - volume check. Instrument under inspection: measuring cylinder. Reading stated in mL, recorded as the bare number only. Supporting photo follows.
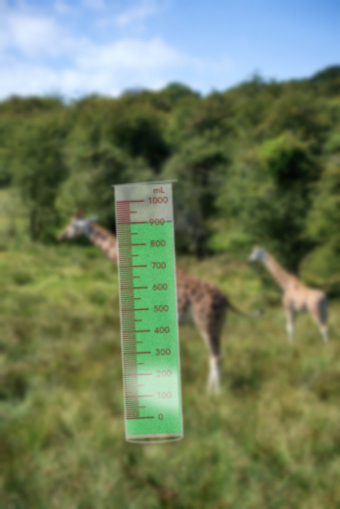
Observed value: 900
